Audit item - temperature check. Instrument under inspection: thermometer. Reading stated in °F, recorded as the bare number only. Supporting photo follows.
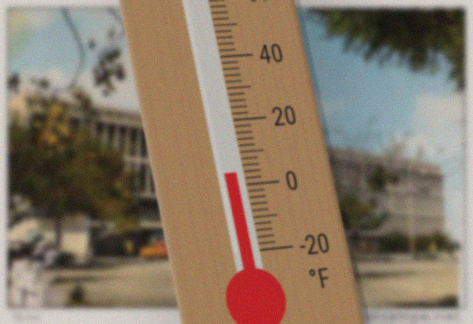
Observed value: 4
